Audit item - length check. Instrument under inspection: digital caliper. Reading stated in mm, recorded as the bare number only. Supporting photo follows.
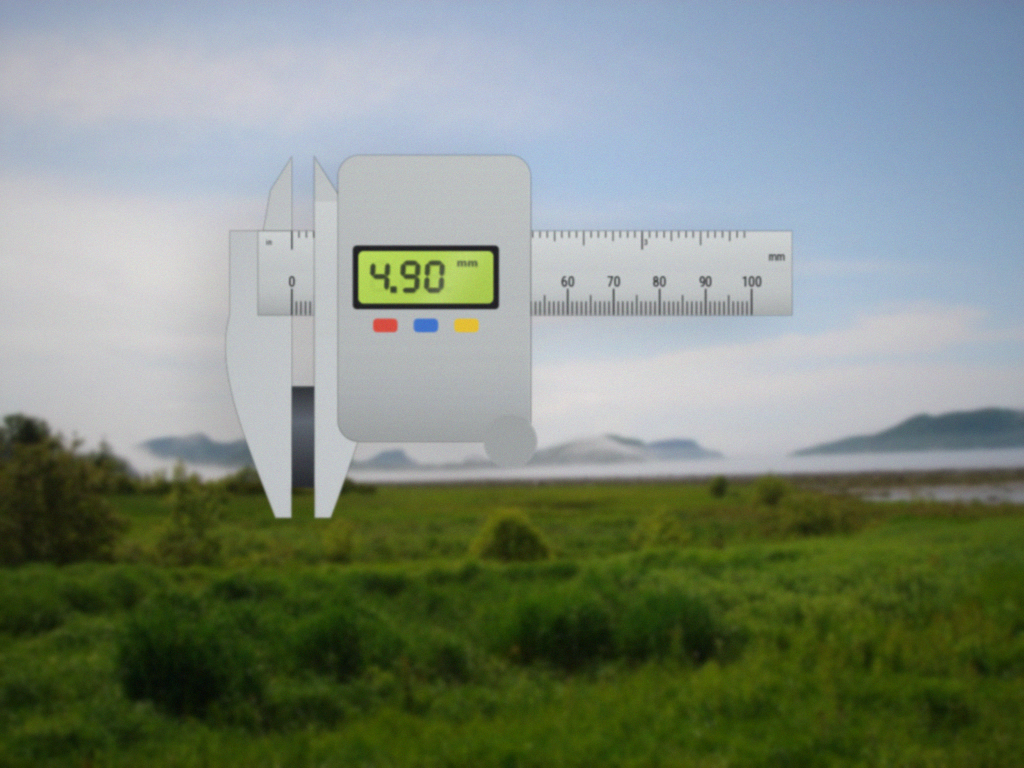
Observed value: 4.90
